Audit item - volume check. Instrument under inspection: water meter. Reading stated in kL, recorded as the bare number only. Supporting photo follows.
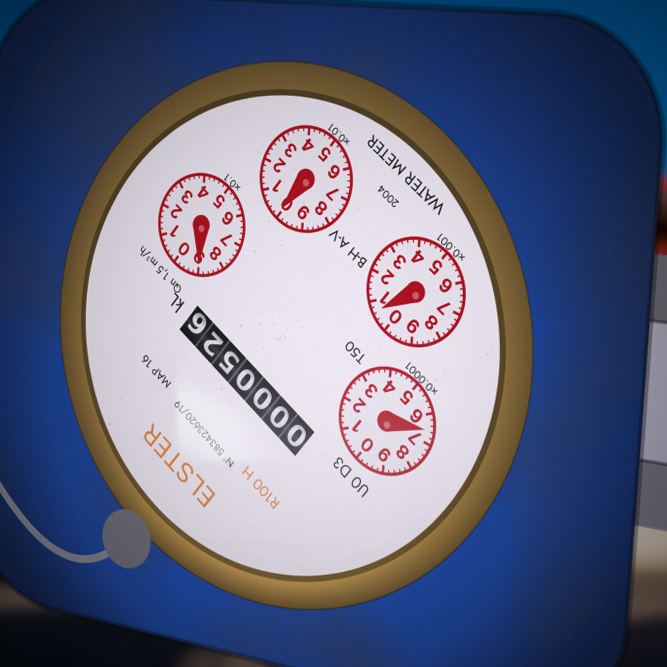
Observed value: 525.9006
